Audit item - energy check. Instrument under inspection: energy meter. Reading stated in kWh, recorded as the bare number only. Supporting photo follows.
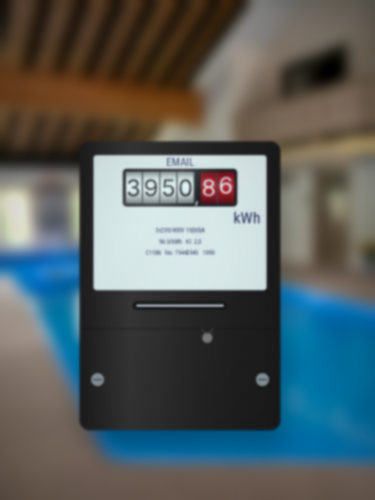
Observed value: 3950.86
